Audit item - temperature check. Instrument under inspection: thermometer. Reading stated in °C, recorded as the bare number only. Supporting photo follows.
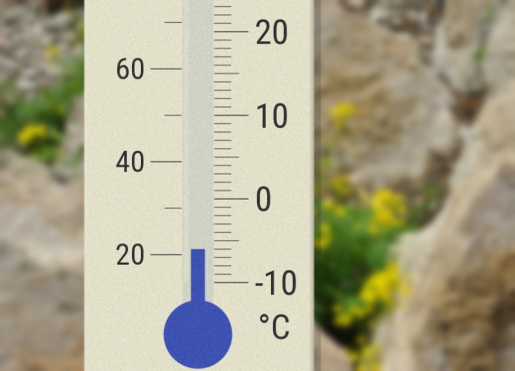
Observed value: -6
